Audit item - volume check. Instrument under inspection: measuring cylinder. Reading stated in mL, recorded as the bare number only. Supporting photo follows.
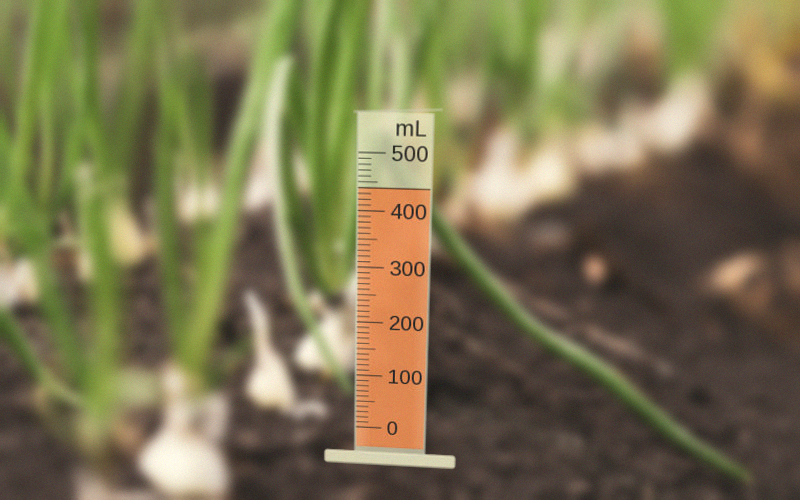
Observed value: 440
